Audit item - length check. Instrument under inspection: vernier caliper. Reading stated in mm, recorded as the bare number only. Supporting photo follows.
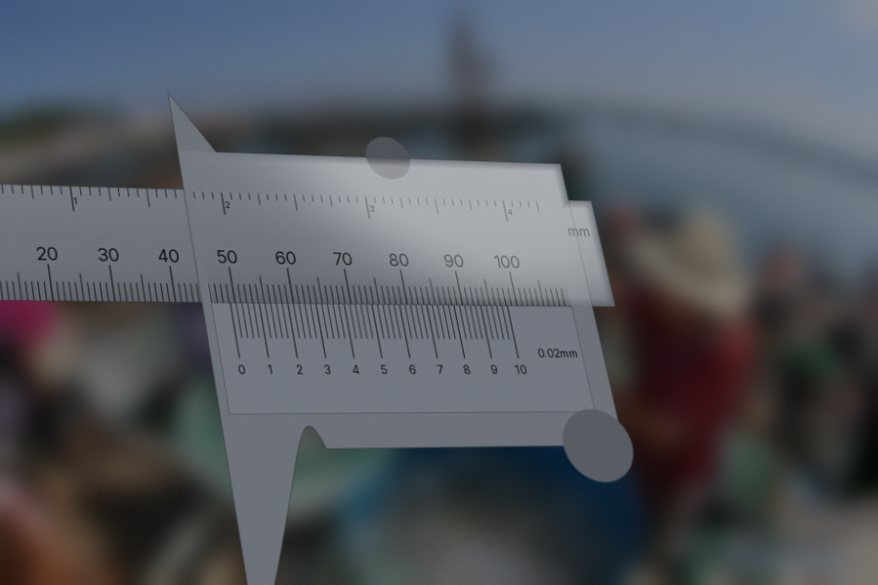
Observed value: 49.2
